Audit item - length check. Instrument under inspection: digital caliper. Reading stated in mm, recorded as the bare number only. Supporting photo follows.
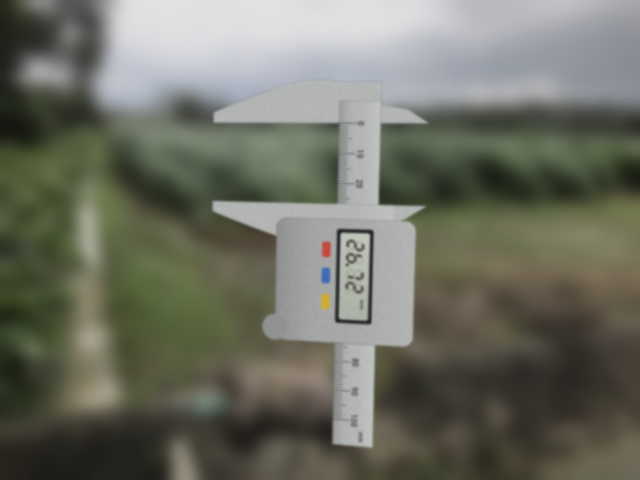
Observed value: 26.72
